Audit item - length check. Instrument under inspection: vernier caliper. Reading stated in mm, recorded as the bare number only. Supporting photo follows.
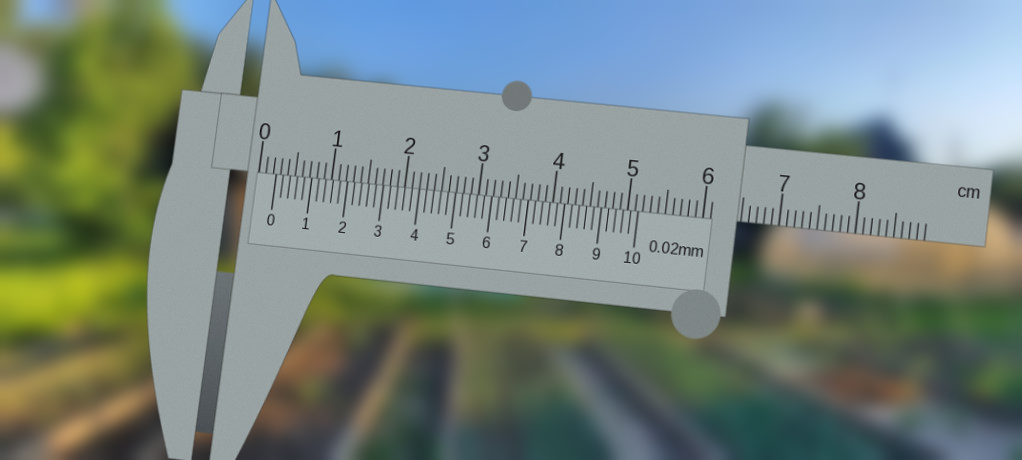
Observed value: 2.4
